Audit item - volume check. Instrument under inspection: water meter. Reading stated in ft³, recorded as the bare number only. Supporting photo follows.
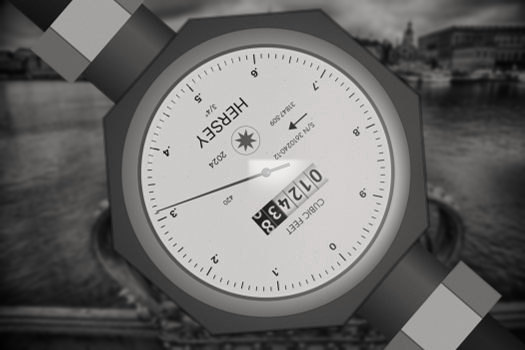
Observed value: 12438.31
